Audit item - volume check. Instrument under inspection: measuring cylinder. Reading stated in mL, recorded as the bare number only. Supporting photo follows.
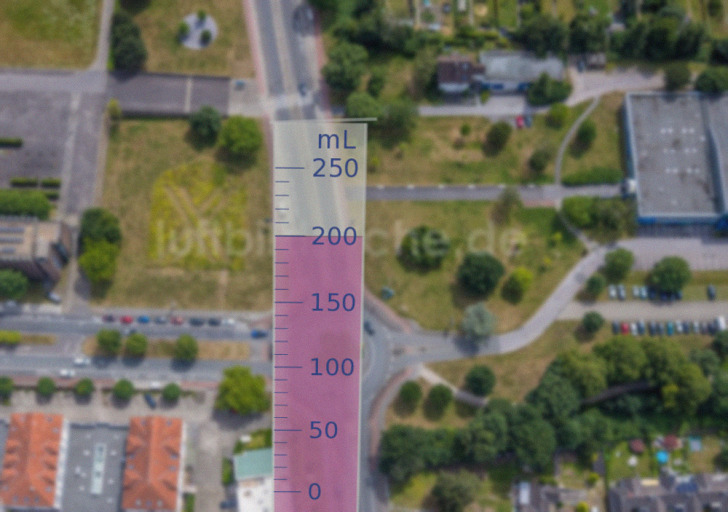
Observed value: 200
